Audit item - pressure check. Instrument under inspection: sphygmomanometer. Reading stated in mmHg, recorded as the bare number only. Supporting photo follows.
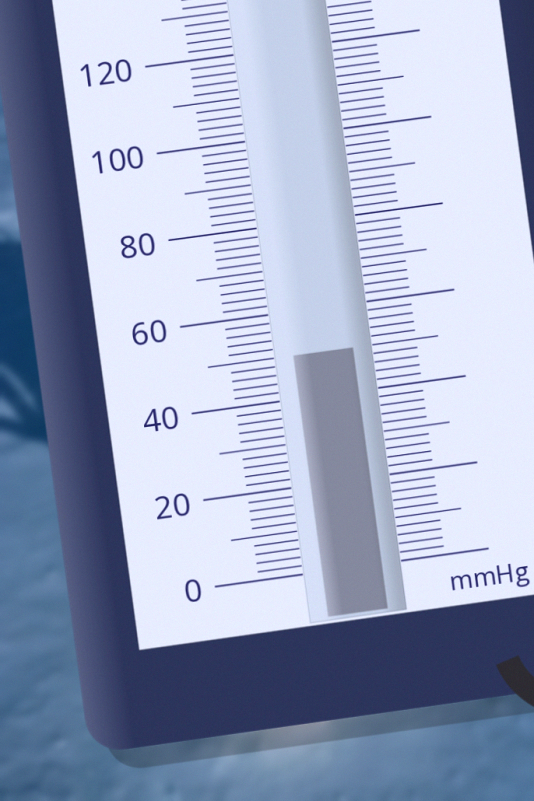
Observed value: 50
